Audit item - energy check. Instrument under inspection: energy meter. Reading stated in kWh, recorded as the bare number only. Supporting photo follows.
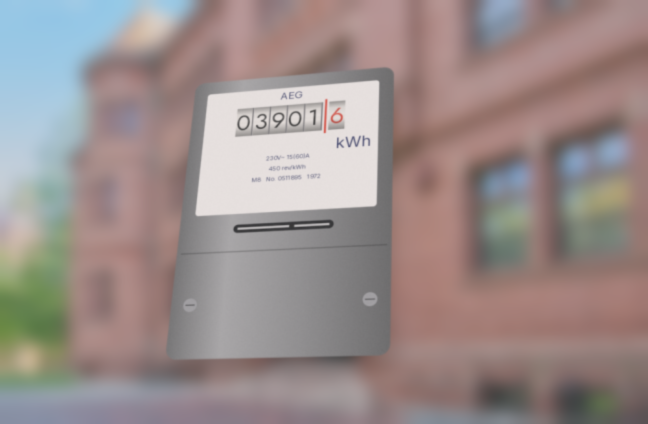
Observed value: 3901.6
